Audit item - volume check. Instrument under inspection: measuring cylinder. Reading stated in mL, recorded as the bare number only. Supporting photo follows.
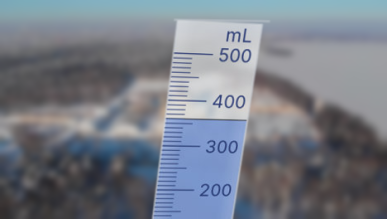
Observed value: 360
